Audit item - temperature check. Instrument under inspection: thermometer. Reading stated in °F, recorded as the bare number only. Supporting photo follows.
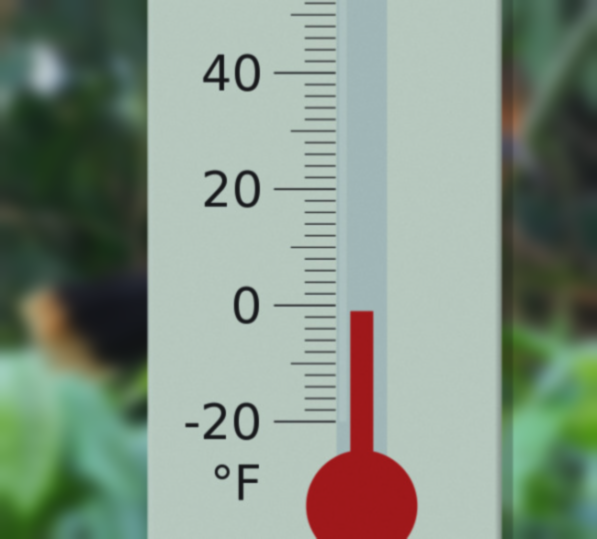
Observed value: -1
